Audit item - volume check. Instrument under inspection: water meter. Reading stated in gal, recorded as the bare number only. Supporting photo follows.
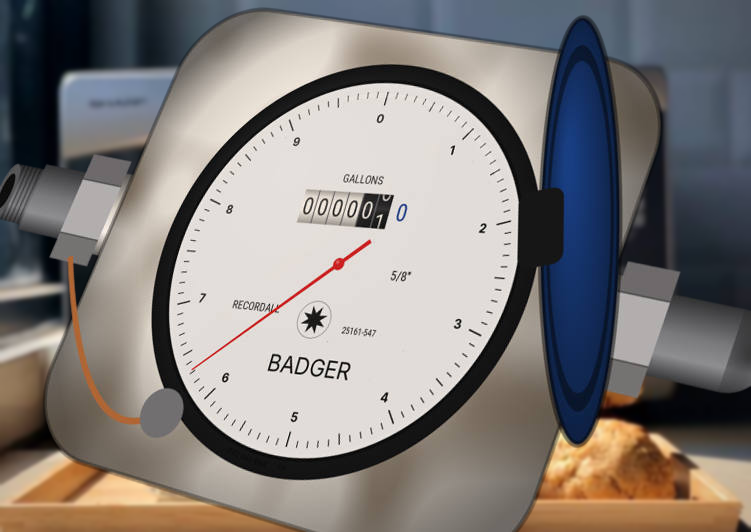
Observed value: 6.3
